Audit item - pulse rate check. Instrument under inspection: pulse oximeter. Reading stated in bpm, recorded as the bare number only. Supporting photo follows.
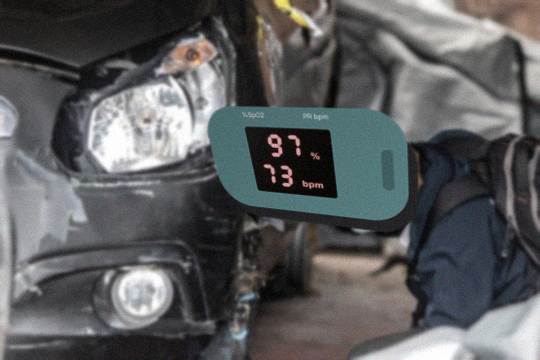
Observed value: 73
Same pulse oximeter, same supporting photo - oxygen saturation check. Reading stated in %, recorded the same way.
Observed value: 97
